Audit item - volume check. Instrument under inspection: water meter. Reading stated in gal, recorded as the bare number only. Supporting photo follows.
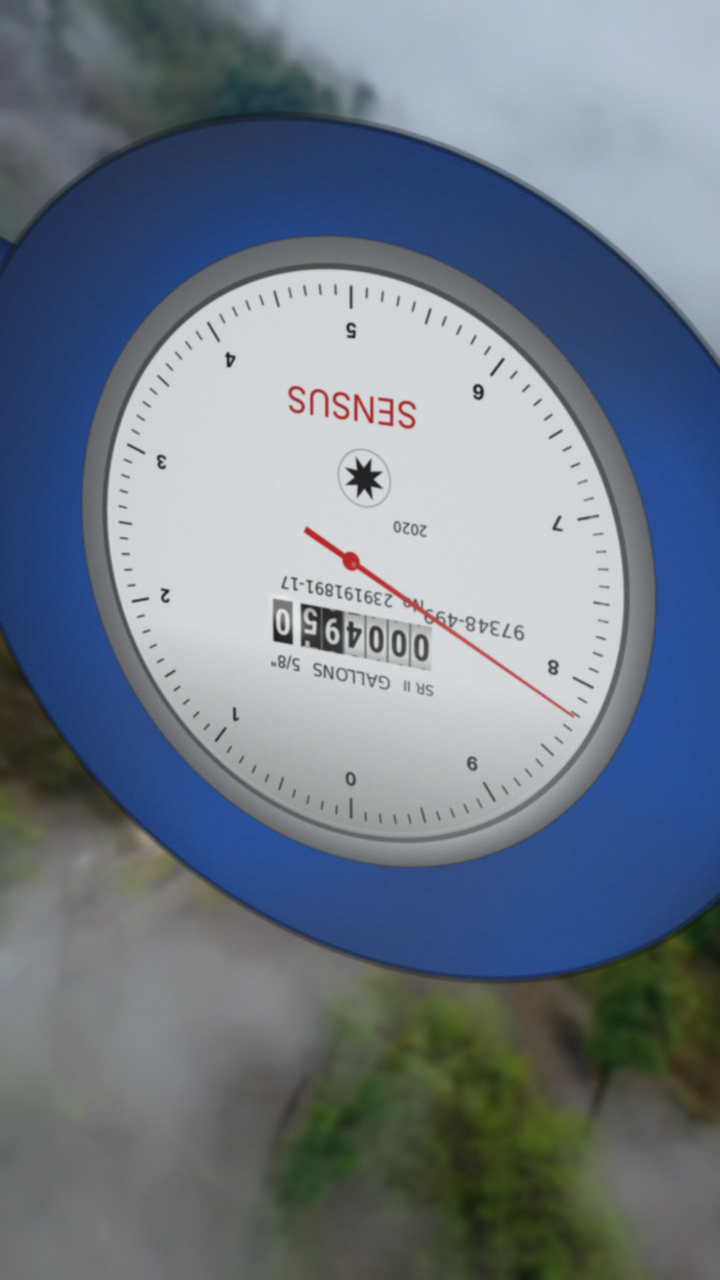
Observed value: 4948.2
